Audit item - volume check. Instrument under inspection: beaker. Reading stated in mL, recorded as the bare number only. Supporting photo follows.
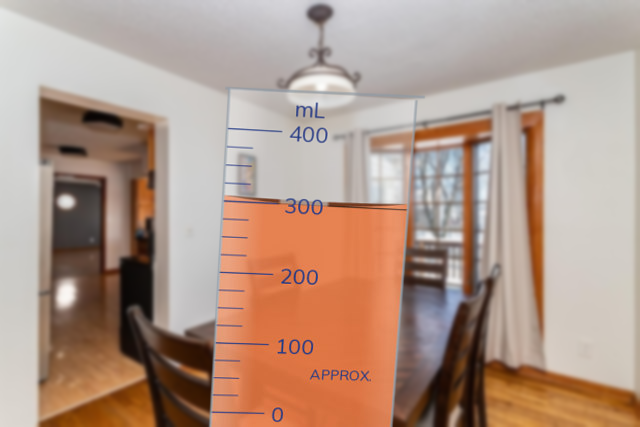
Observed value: 300
